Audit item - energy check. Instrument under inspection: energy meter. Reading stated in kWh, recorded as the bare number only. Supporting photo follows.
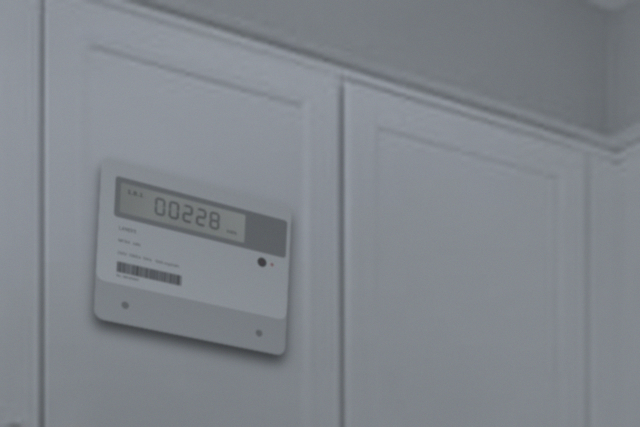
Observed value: 228
